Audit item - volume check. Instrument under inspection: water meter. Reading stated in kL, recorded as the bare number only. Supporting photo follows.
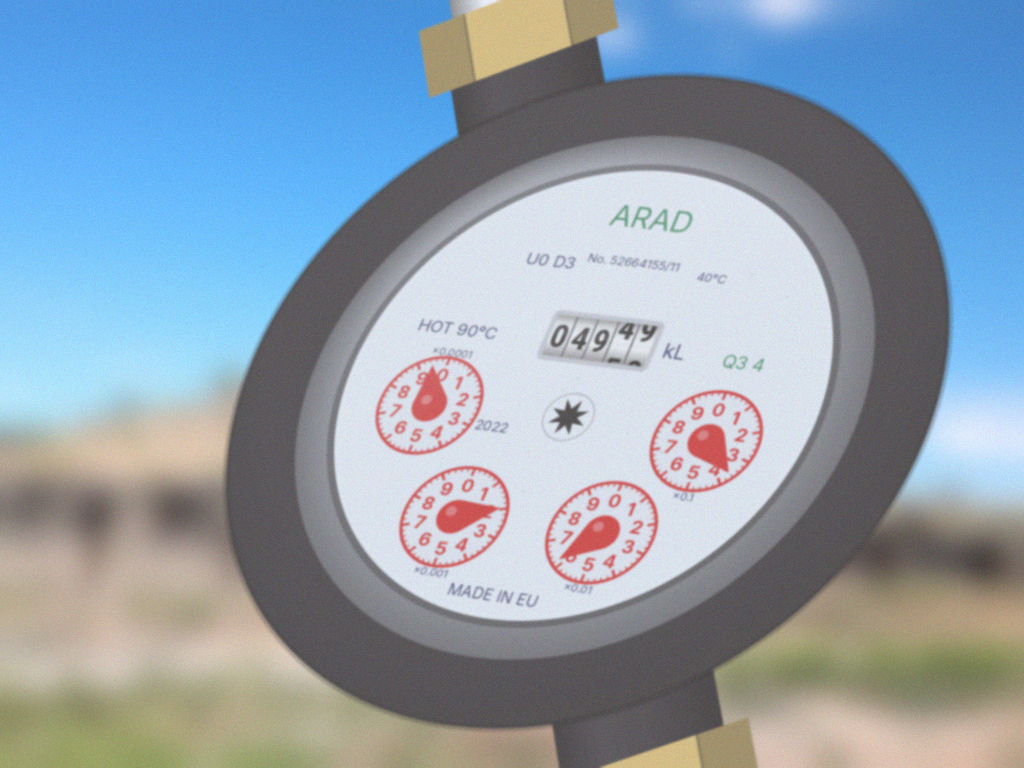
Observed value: 4949.3619
